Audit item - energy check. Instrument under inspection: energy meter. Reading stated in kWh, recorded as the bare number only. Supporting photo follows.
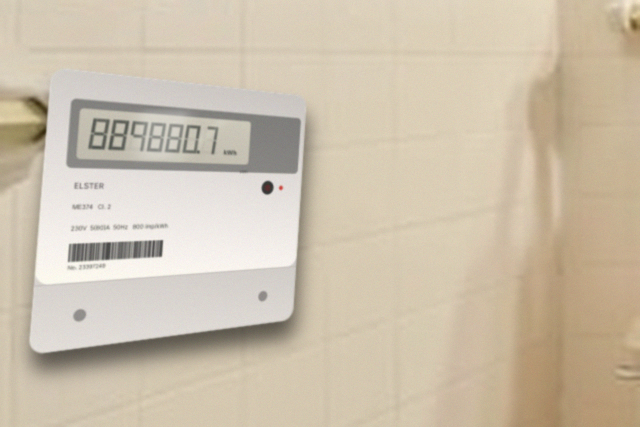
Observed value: 889880.7
